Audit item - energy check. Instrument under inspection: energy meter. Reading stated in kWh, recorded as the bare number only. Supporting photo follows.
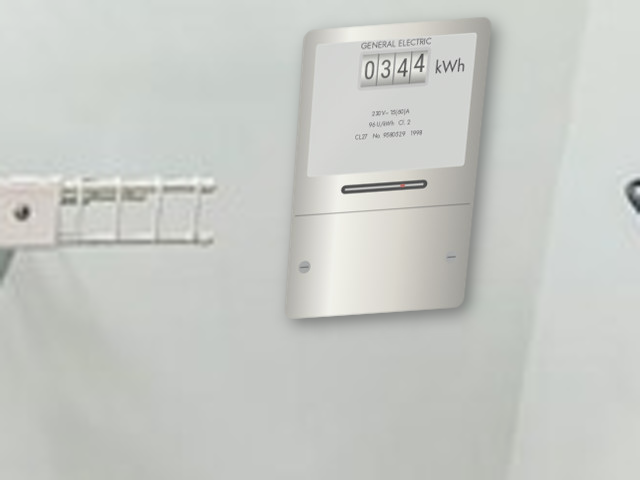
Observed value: 344
